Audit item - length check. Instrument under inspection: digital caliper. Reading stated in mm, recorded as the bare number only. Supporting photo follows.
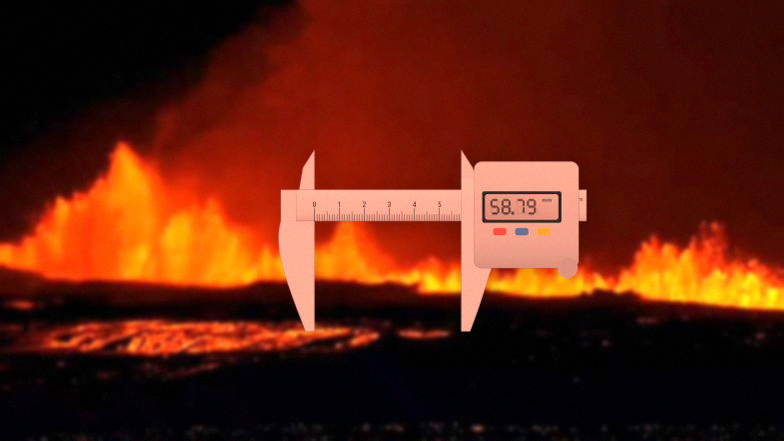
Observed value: 58.79
